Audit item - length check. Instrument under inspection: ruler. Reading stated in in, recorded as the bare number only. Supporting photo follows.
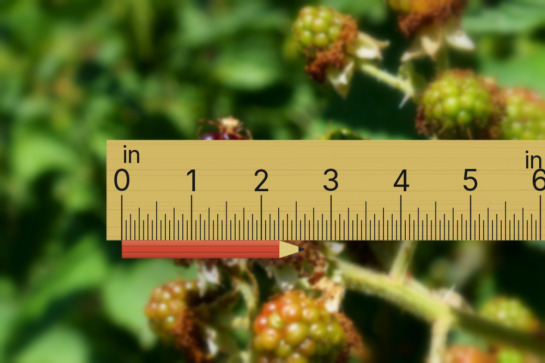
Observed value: 2.625
